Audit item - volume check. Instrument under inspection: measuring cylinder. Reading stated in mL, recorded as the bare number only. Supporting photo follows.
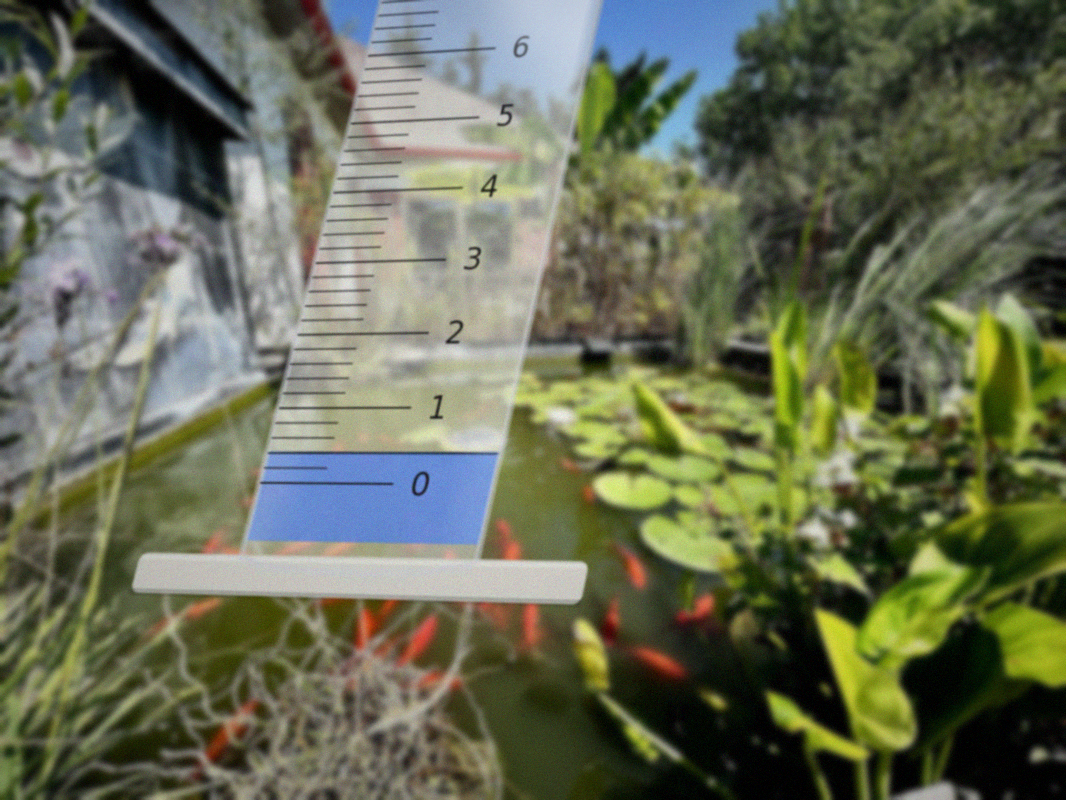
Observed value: 0.4
